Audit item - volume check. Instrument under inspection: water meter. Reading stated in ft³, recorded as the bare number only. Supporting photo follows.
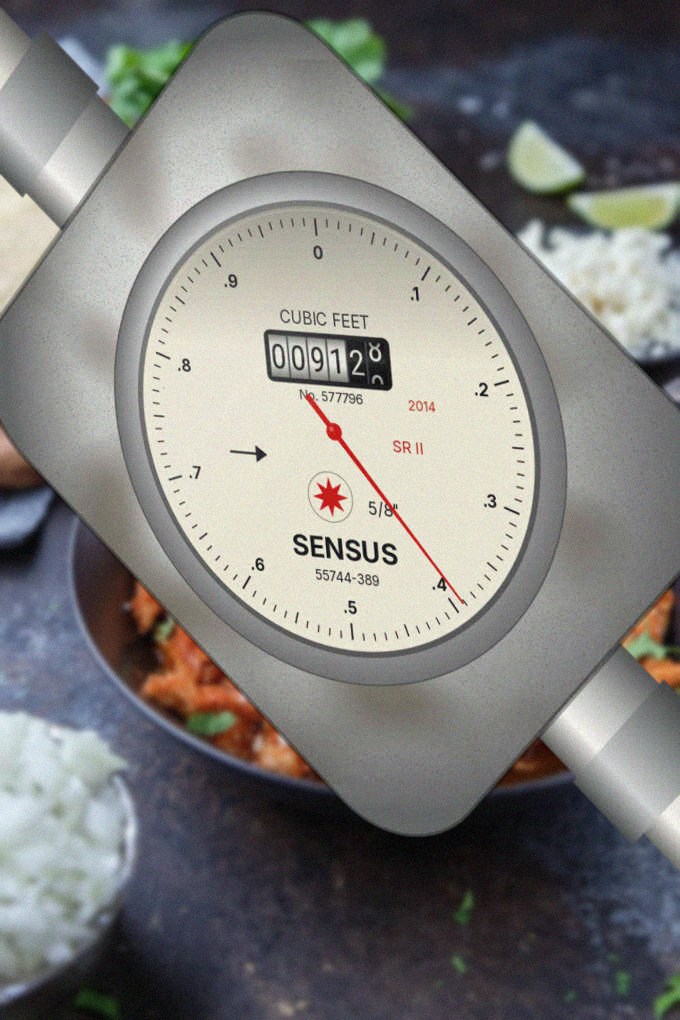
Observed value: 9128.39
